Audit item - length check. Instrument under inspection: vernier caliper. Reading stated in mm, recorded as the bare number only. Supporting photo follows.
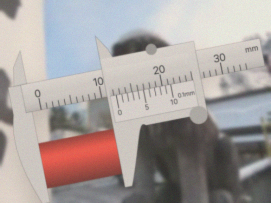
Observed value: 12.4
